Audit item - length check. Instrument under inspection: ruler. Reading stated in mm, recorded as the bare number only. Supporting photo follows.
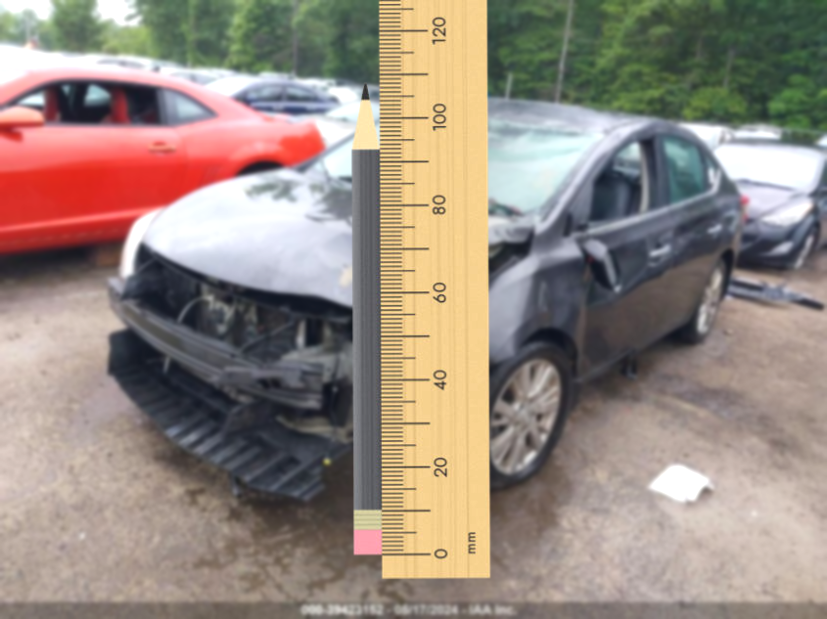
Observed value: 108
